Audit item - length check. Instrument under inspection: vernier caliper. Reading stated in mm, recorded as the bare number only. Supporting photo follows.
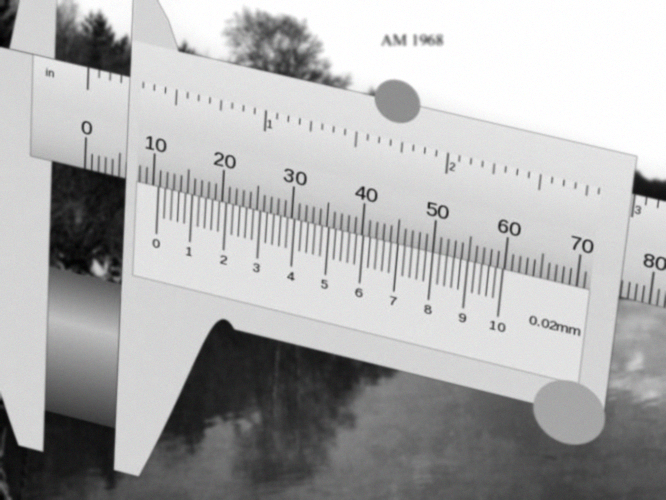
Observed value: 10.8
